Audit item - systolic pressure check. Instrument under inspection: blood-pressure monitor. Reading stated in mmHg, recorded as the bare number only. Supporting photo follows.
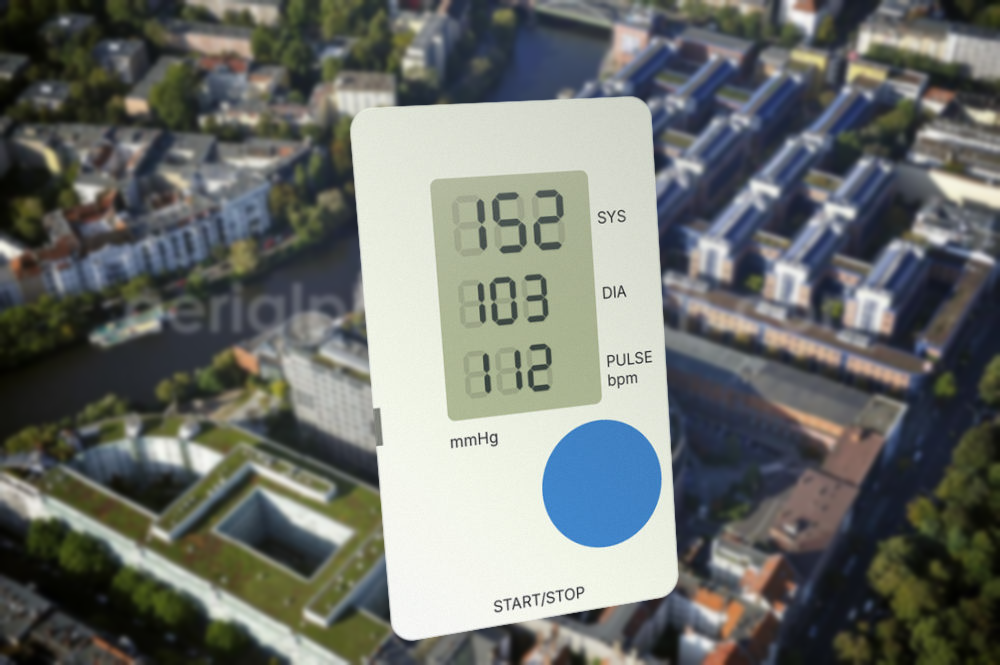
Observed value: 152
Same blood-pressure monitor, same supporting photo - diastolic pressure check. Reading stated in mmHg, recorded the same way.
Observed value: 103
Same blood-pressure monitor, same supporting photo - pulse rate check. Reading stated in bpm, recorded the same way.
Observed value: 112
